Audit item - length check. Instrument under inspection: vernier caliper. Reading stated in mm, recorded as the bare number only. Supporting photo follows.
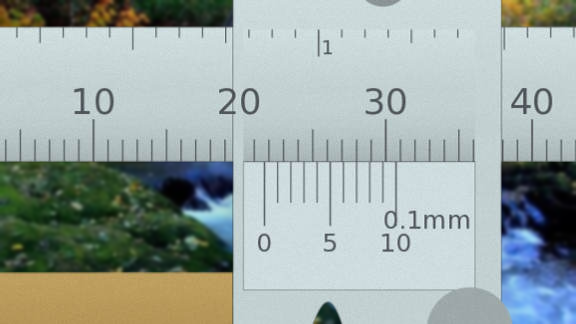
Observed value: 21.7
